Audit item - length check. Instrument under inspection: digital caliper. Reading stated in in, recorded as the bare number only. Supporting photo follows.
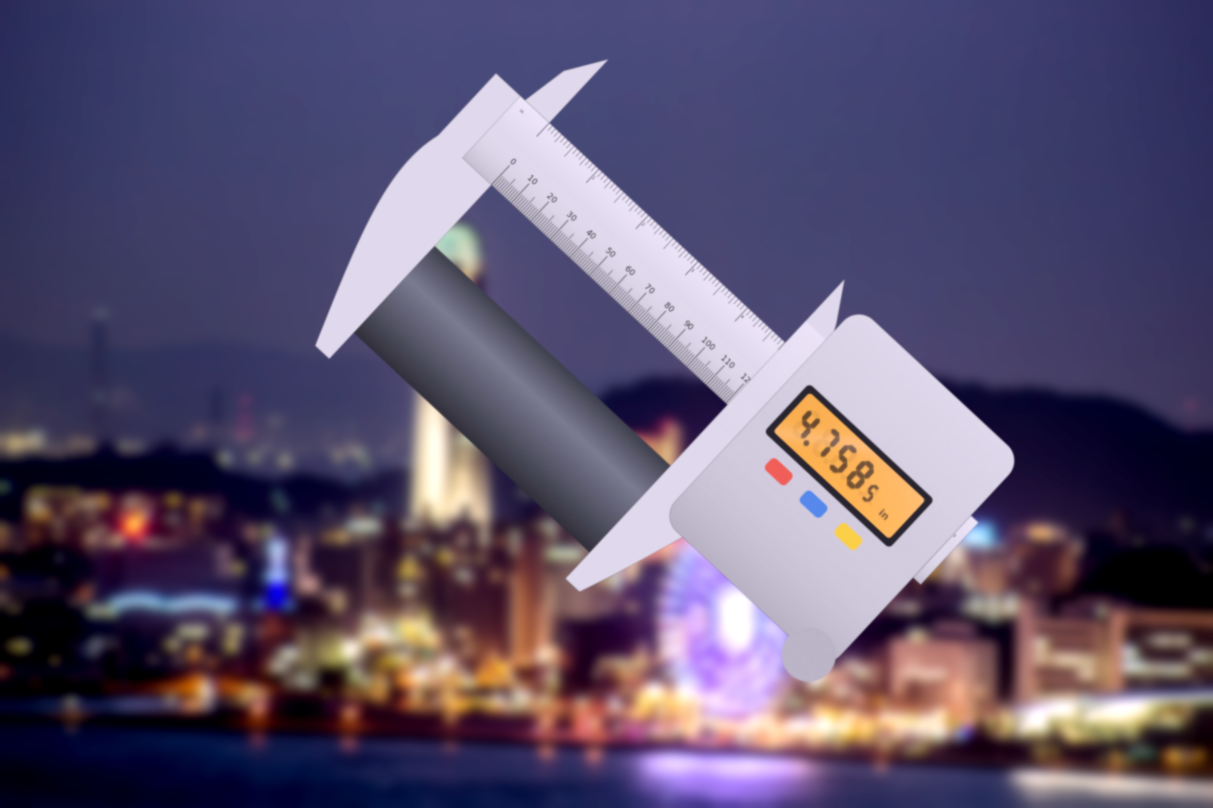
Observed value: 4.7585
